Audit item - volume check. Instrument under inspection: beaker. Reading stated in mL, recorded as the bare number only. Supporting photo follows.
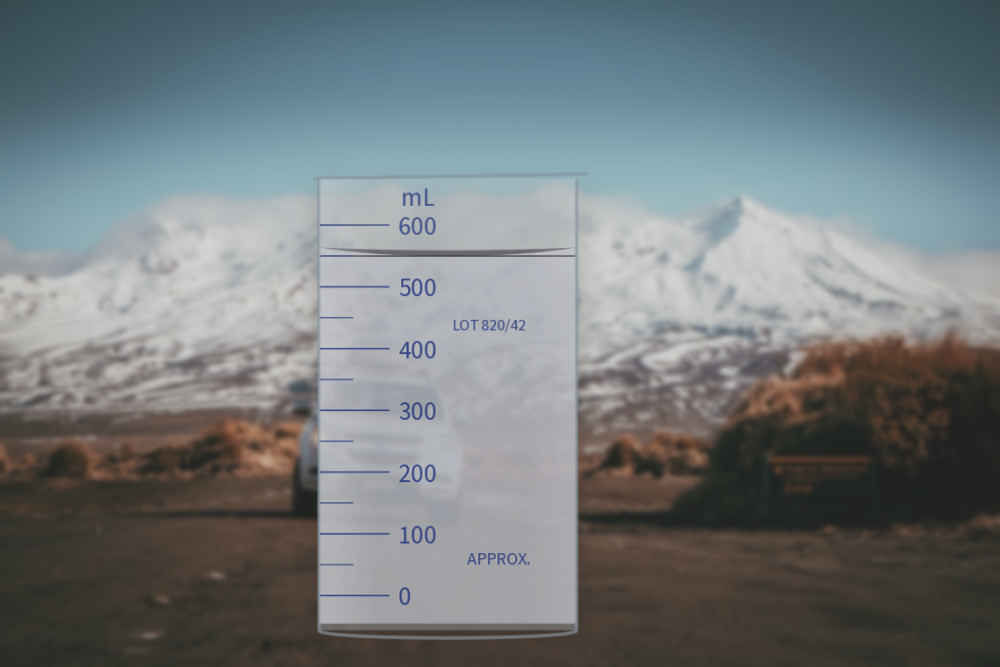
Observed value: 550
